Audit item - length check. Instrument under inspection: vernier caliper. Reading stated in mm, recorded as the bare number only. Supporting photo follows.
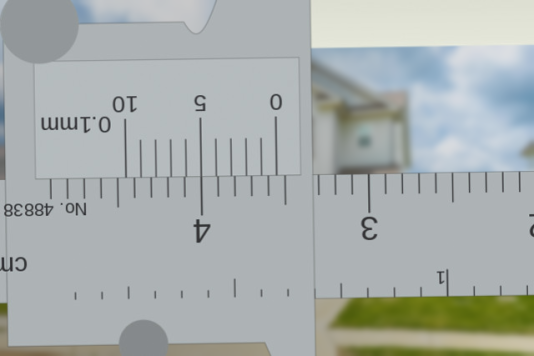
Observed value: 35.5
